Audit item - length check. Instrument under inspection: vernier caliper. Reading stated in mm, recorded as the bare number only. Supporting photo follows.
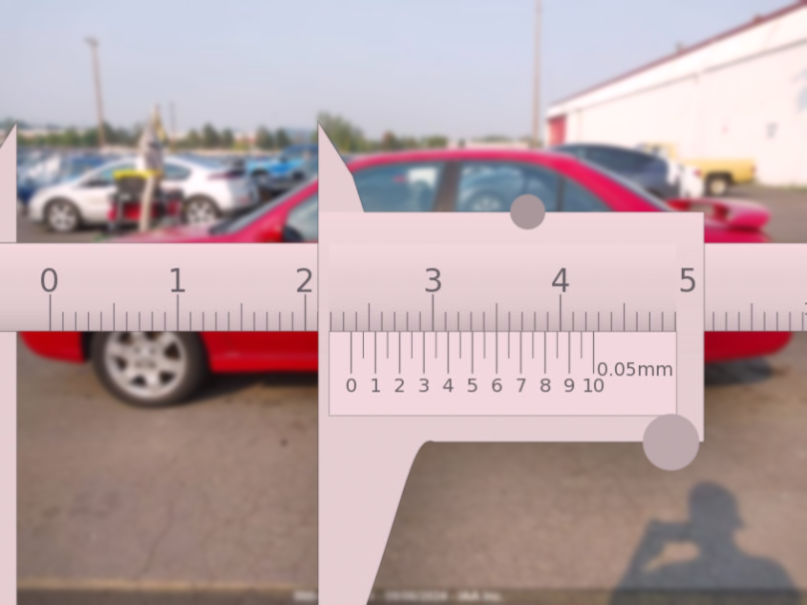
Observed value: 23.6
